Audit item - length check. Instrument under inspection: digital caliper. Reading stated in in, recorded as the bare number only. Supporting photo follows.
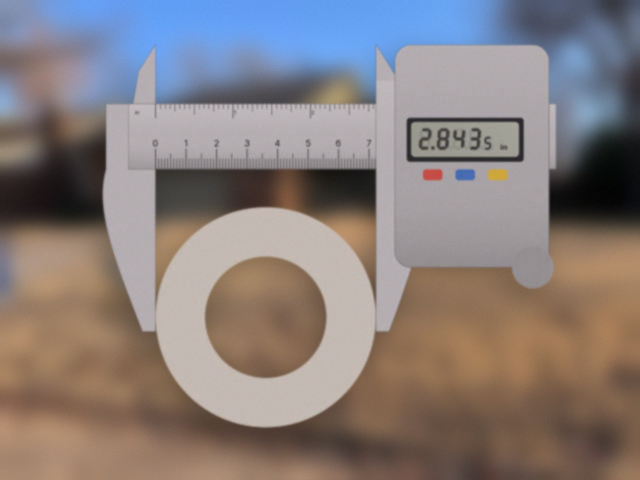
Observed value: 2.8435
